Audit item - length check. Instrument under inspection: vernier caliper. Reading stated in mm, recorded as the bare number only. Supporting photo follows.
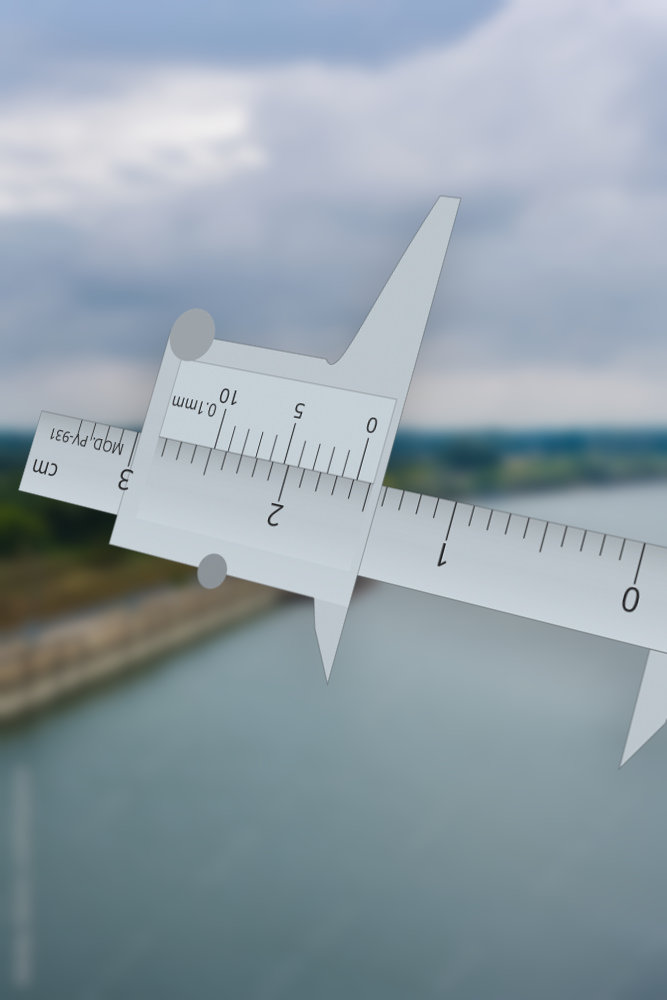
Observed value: 15.8
